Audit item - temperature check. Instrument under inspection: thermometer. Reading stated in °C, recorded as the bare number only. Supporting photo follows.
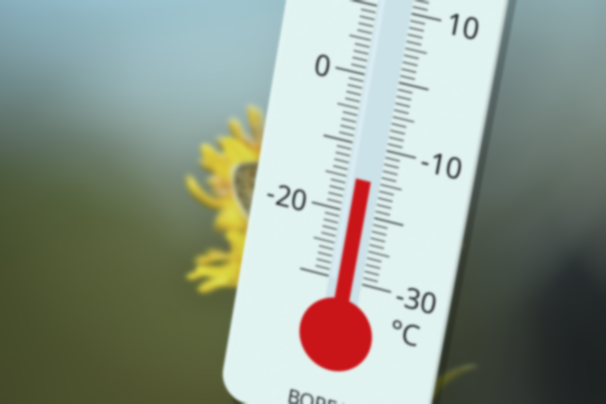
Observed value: -15
